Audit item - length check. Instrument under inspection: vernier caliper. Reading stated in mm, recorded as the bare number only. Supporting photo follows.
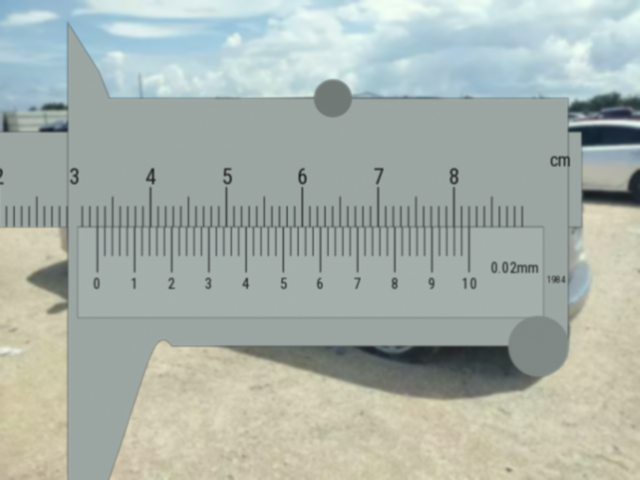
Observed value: 33.0
